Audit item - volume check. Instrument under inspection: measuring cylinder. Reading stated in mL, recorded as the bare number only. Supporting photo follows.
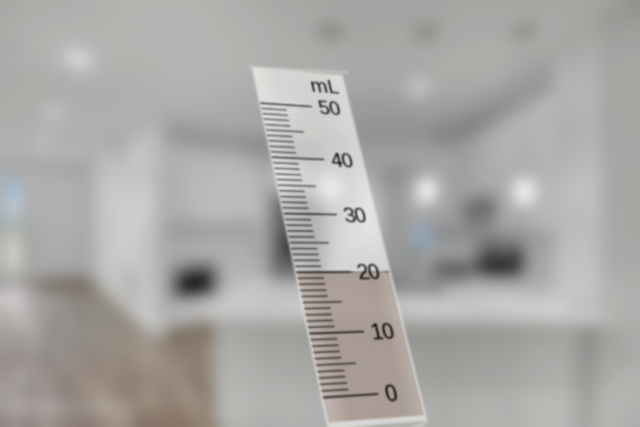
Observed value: 20
